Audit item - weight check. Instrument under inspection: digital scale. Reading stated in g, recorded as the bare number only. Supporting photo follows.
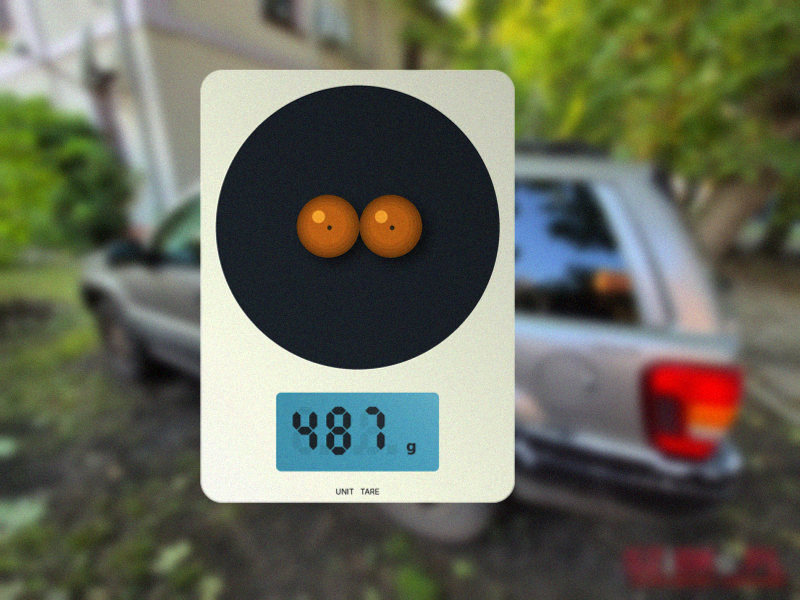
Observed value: 487
